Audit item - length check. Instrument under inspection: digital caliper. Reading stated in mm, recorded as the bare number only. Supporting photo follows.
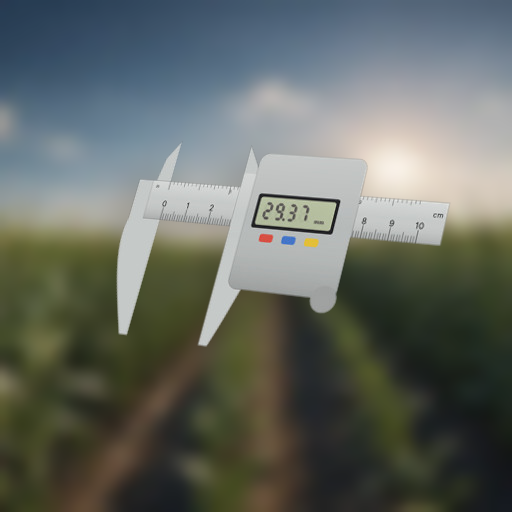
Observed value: 29.37
